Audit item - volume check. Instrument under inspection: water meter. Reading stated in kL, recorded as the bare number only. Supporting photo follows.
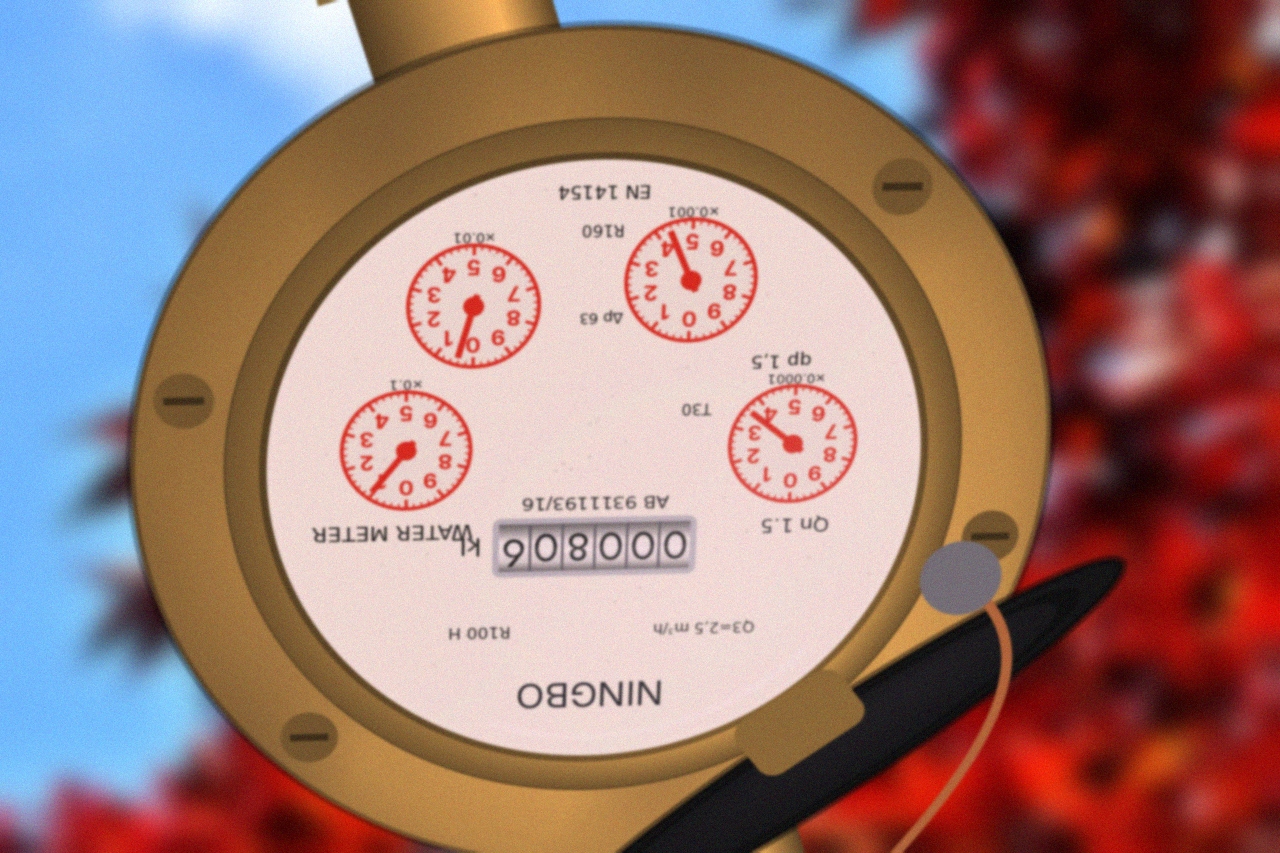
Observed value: 806.1043
